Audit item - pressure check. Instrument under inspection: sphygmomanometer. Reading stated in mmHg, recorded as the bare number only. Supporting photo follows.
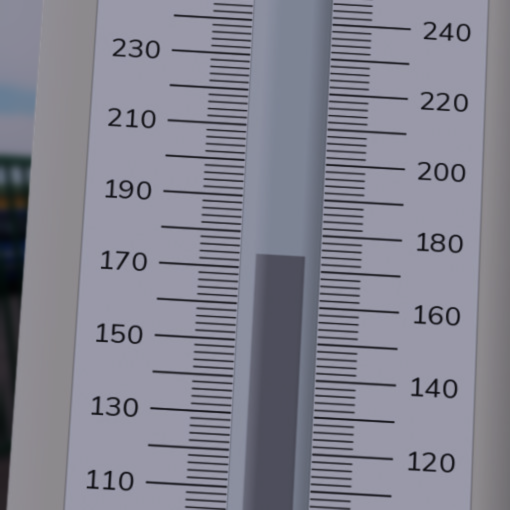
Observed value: 174
